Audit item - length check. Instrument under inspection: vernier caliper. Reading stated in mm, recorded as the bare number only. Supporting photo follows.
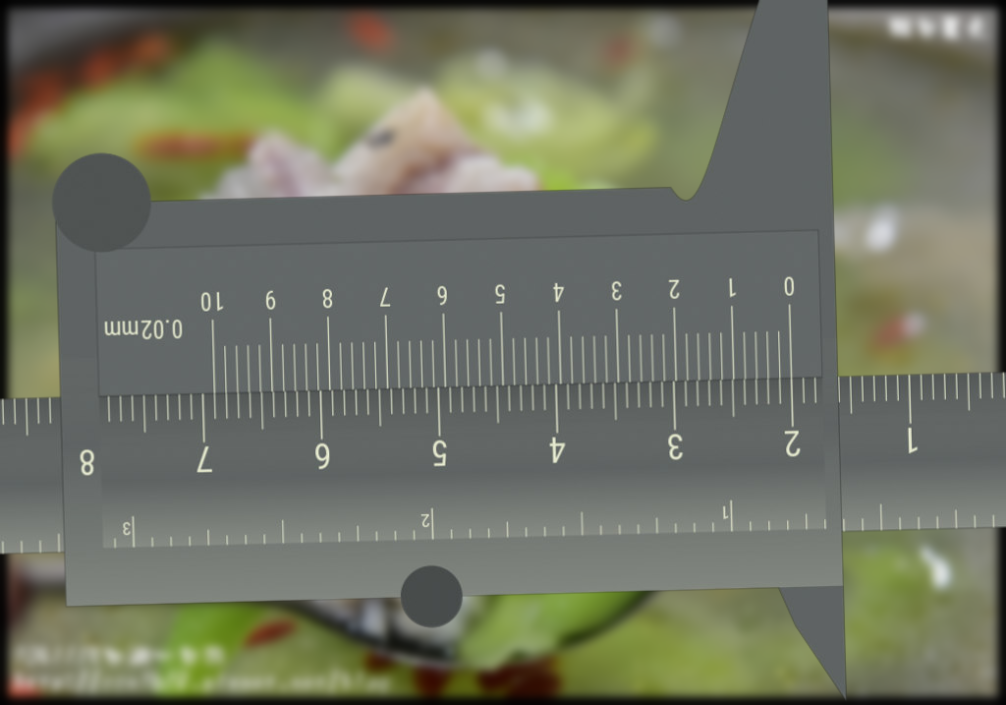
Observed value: 20.0
